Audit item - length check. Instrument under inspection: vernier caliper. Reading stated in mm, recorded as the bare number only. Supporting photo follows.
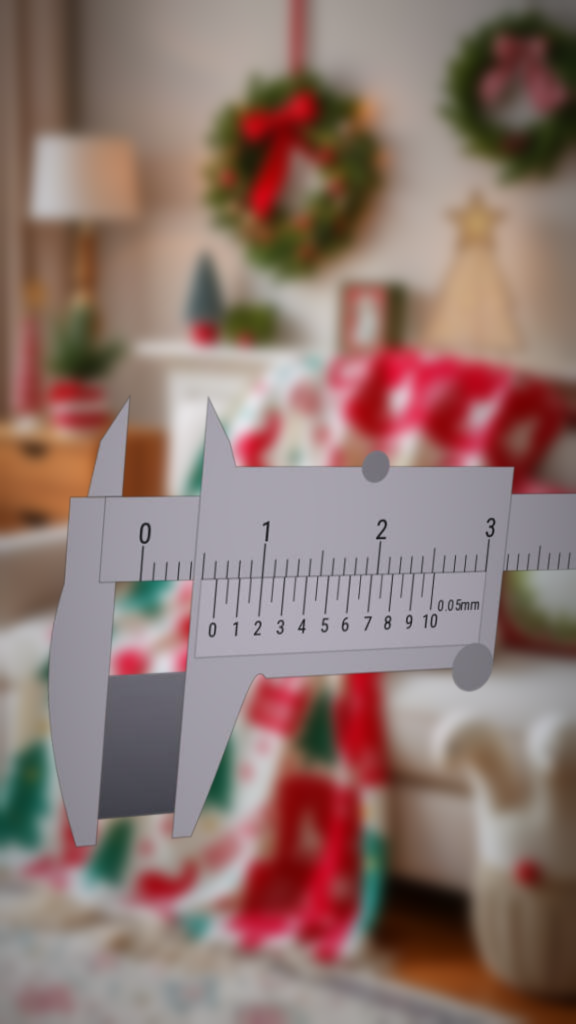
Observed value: 6.2
